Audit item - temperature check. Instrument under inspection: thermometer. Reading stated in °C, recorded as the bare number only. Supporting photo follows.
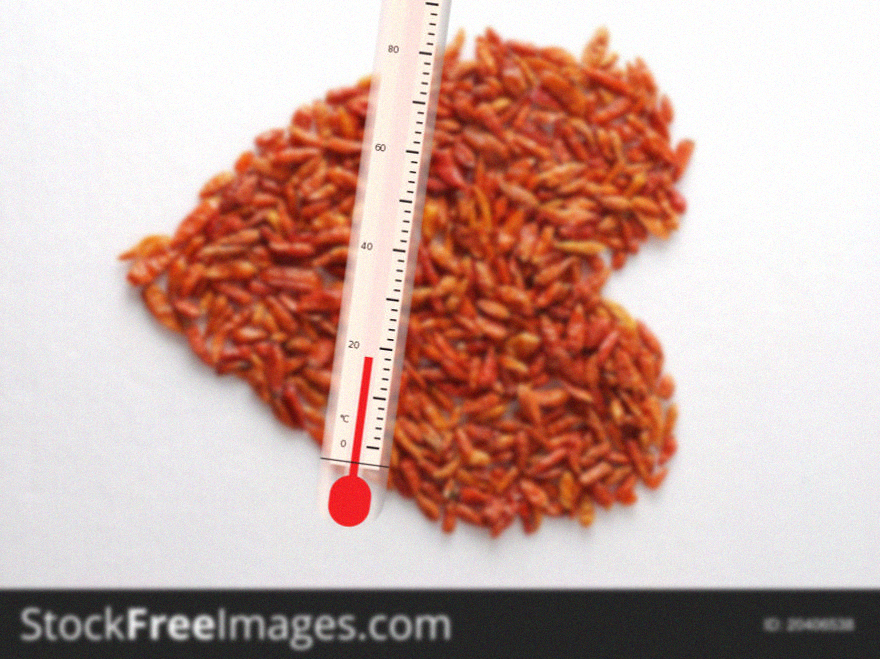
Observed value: 18
